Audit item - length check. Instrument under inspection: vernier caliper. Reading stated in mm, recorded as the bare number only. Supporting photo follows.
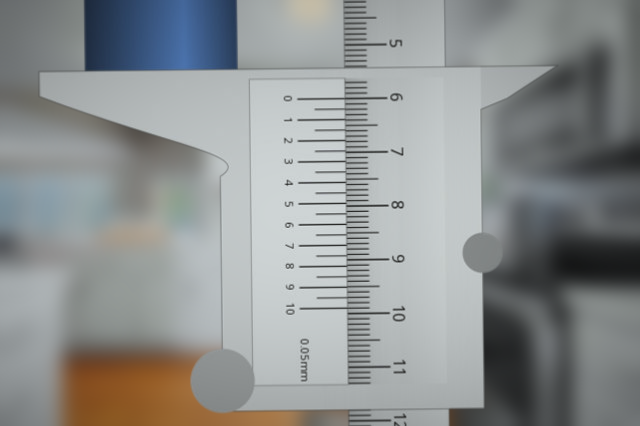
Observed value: 60.0
